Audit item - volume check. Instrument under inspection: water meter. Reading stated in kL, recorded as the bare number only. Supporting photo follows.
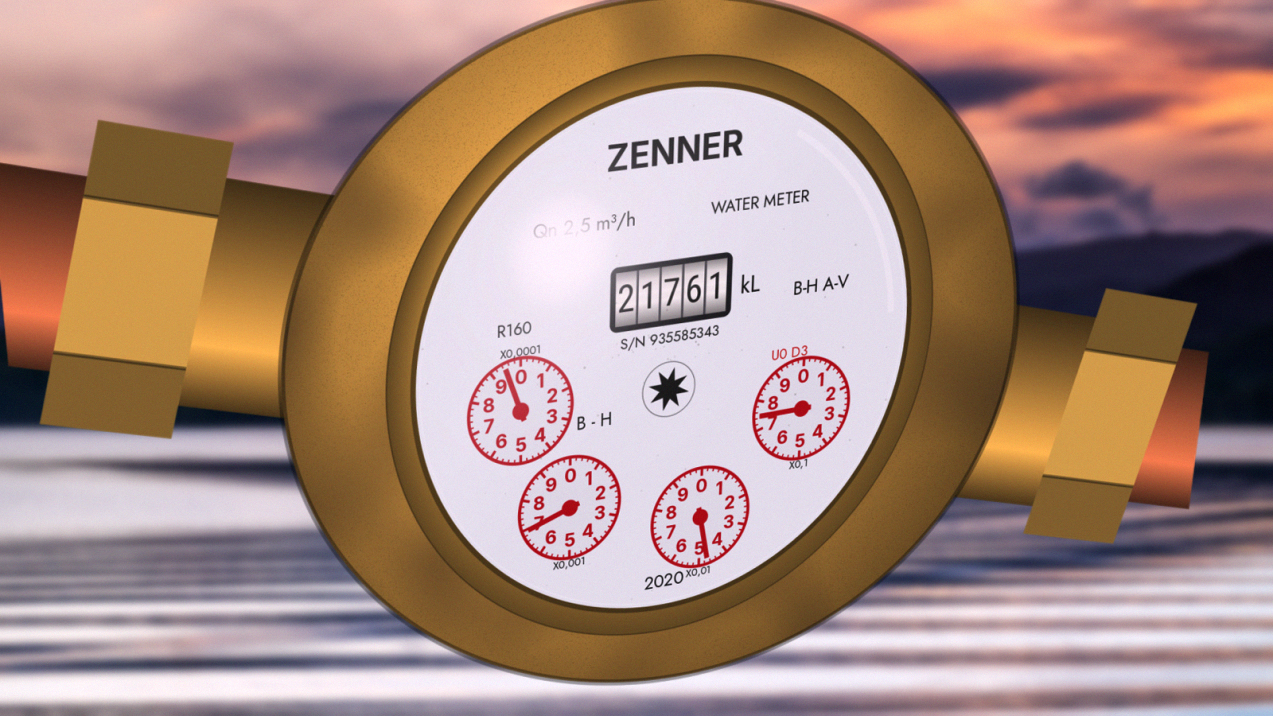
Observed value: 21761.7469
